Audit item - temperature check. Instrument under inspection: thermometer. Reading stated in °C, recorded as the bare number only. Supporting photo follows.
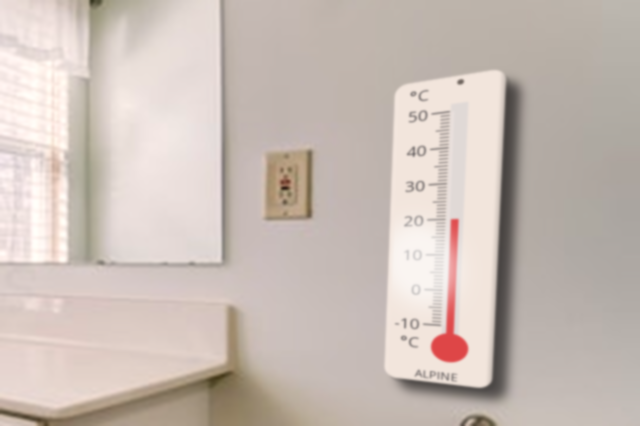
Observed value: 20
